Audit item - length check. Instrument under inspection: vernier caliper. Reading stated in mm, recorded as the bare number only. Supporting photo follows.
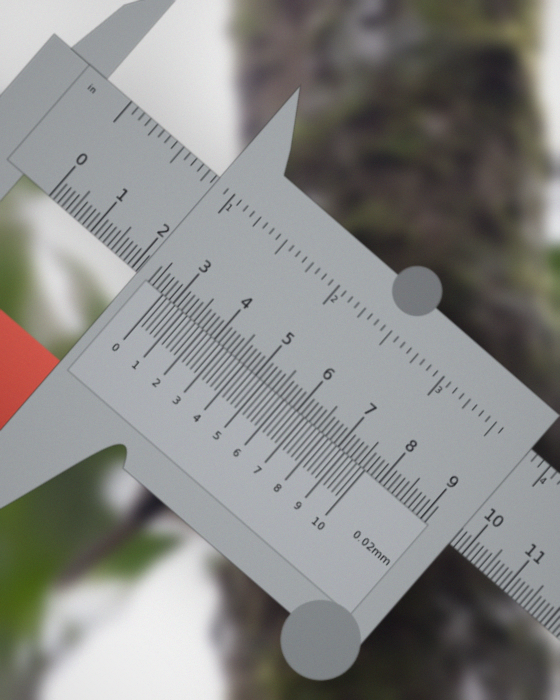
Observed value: 27.5
